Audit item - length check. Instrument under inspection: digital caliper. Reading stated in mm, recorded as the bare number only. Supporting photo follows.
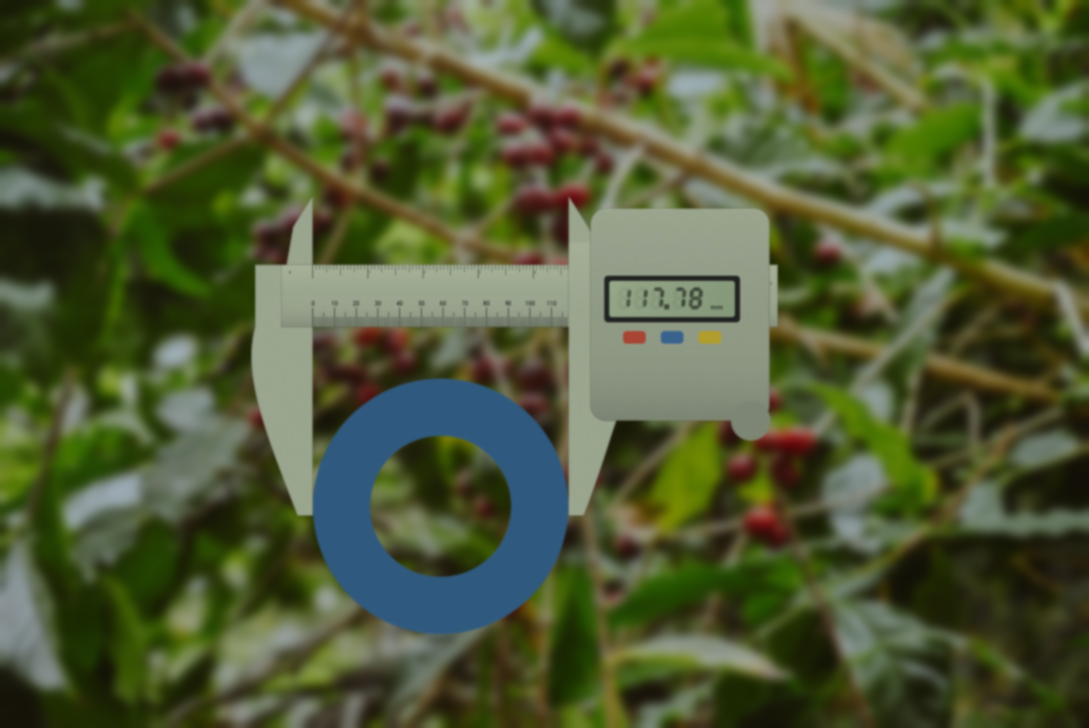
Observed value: 117.78
